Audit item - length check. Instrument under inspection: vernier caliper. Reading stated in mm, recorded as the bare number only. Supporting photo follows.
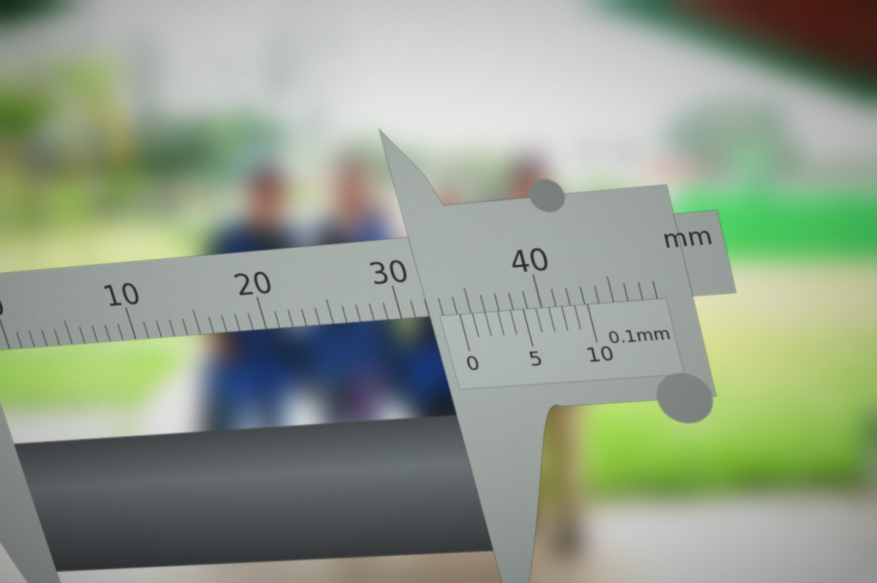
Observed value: 34.2
